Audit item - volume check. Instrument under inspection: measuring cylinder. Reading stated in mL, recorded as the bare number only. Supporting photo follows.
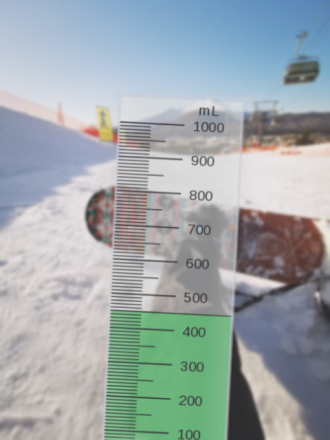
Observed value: 450
